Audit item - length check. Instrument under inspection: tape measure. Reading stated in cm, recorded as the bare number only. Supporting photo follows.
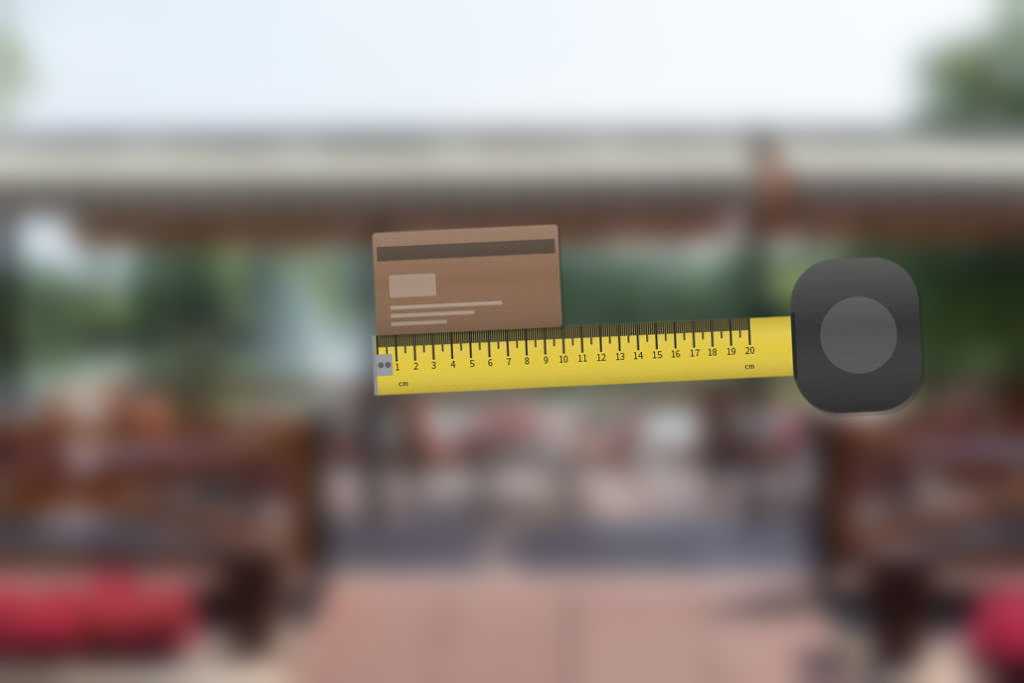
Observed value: 10
